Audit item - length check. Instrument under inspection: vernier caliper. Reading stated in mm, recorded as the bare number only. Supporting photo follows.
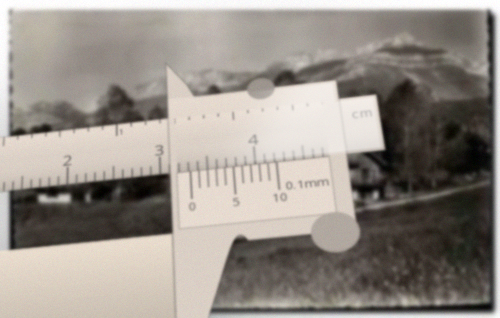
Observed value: 33.2
